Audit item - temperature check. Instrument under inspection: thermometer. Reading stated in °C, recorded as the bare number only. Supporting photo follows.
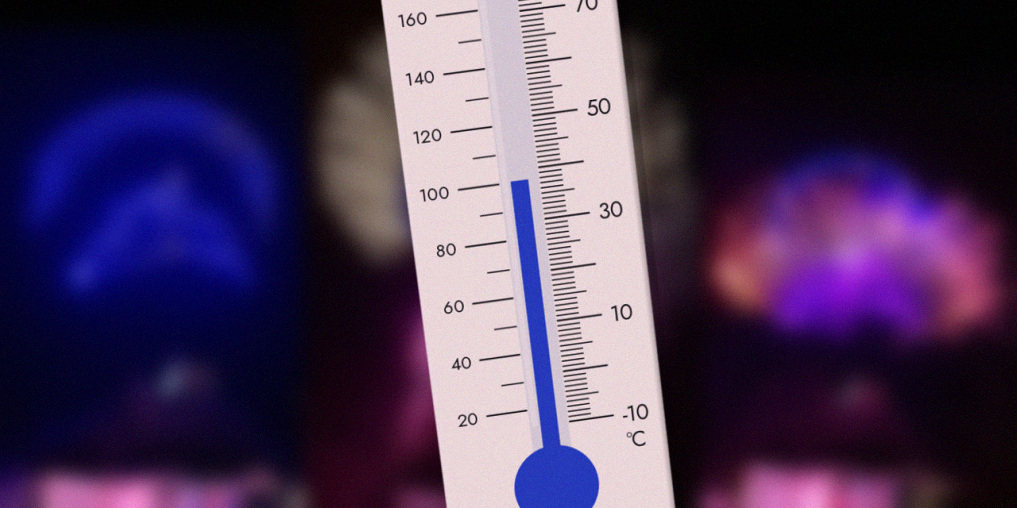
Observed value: 38
